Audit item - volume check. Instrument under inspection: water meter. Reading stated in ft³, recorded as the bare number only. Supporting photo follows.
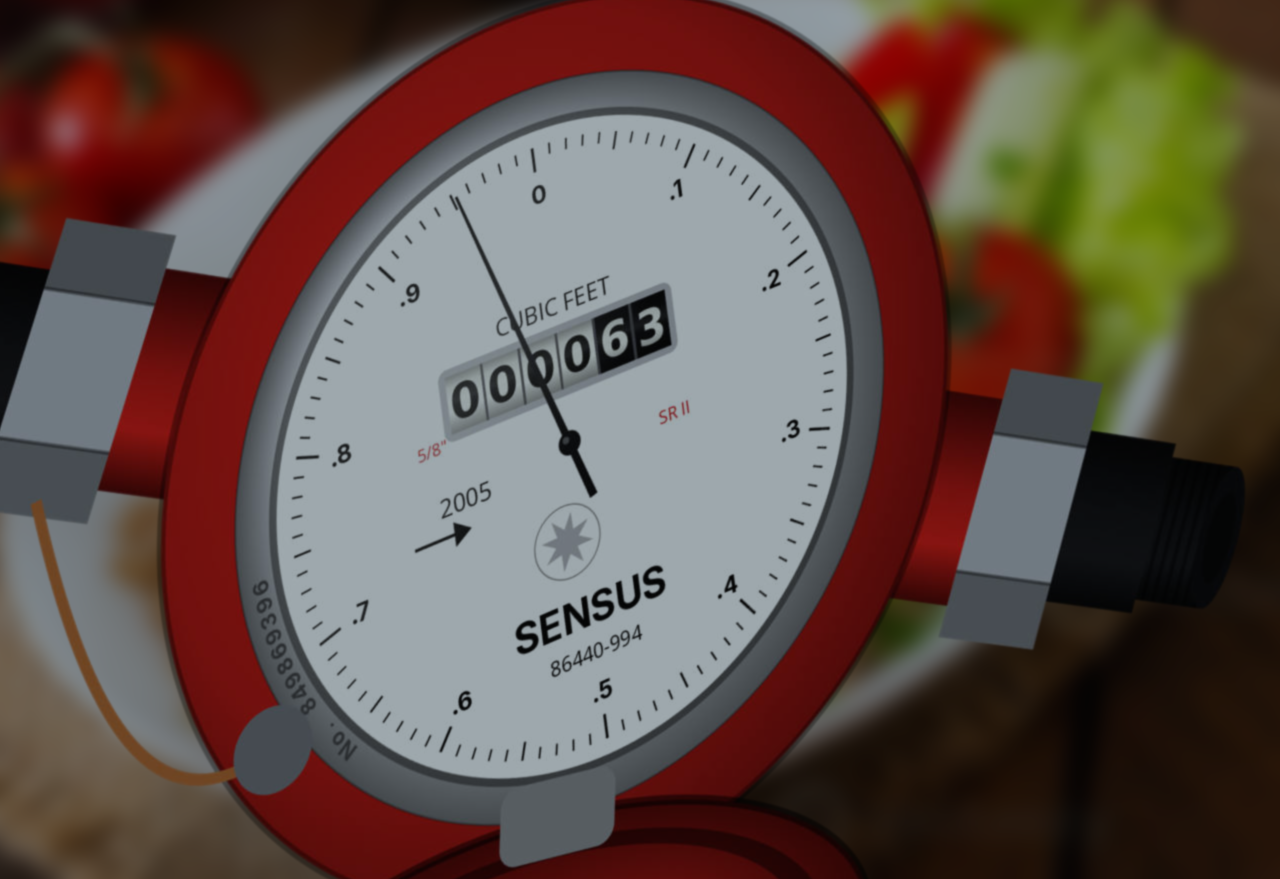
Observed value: 62.95
